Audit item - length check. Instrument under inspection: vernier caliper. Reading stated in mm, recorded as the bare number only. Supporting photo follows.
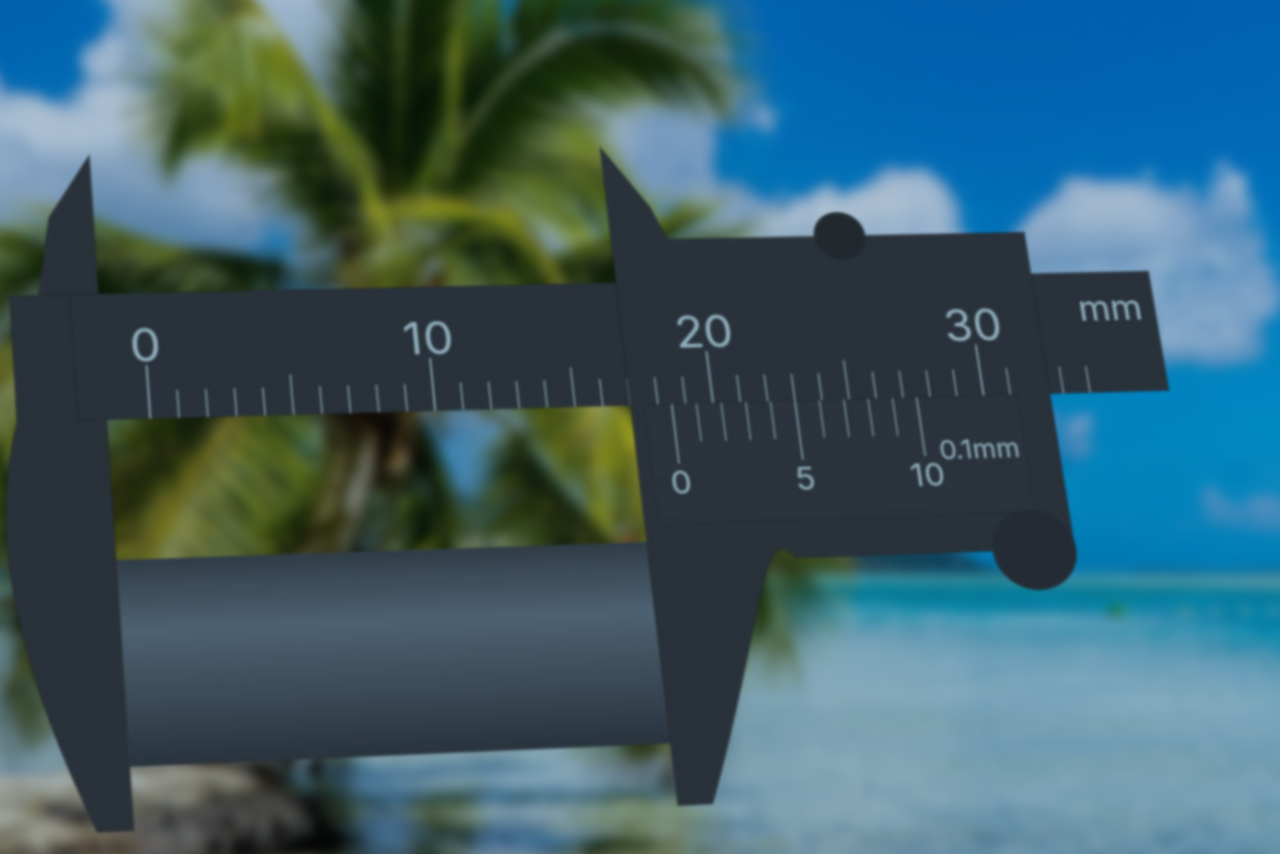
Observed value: 18.5
